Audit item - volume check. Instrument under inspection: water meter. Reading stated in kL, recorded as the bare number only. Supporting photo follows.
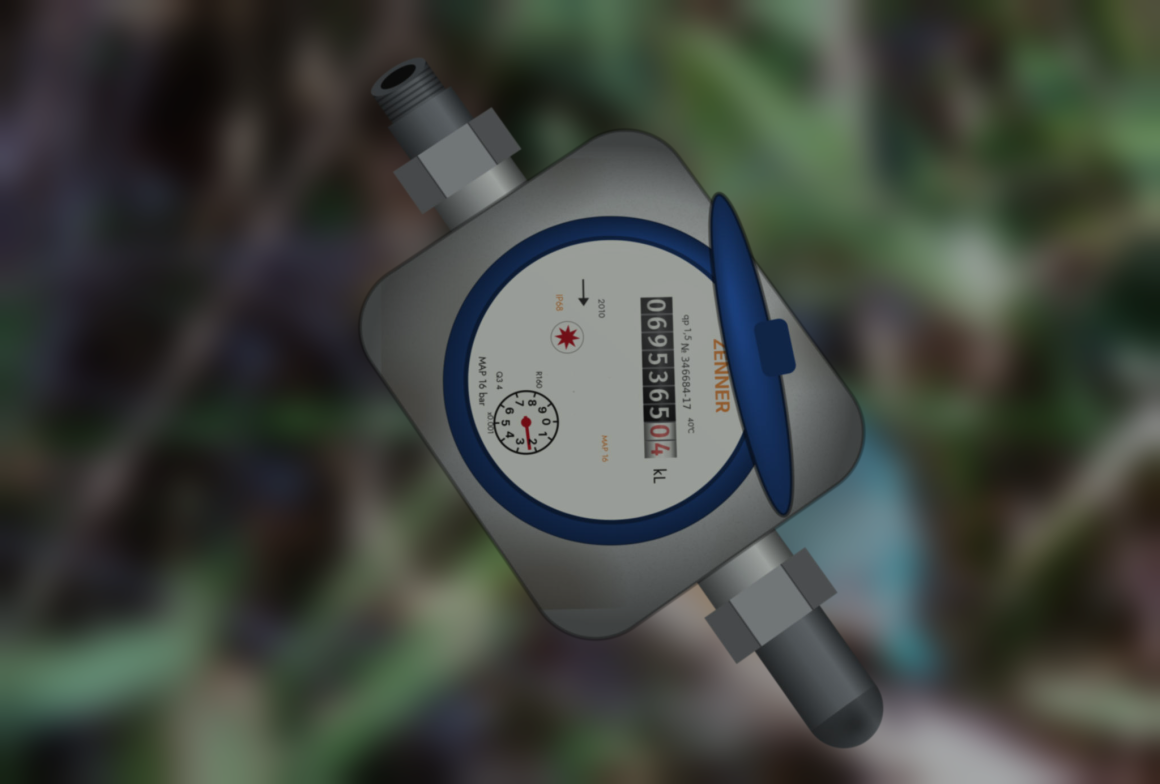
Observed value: 695365.042
